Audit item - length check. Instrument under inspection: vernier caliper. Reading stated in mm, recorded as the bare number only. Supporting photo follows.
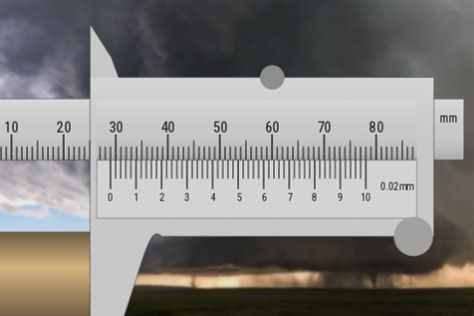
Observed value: 29.0
